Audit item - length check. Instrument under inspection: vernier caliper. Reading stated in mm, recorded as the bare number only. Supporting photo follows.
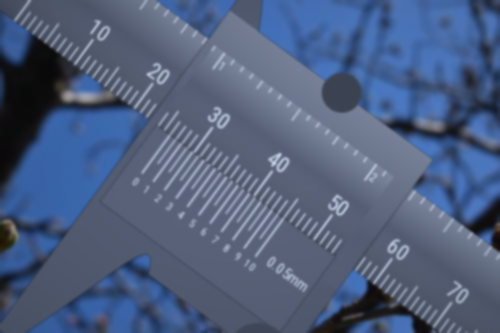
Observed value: 26.0
